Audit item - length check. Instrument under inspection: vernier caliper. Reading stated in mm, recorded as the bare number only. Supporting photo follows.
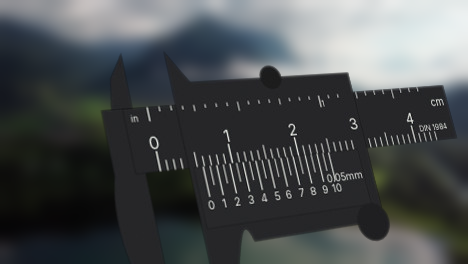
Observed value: 5.8
